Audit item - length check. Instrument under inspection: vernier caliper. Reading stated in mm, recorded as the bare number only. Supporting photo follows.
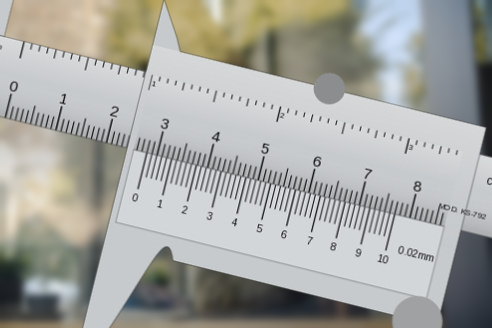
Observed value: 28.0
